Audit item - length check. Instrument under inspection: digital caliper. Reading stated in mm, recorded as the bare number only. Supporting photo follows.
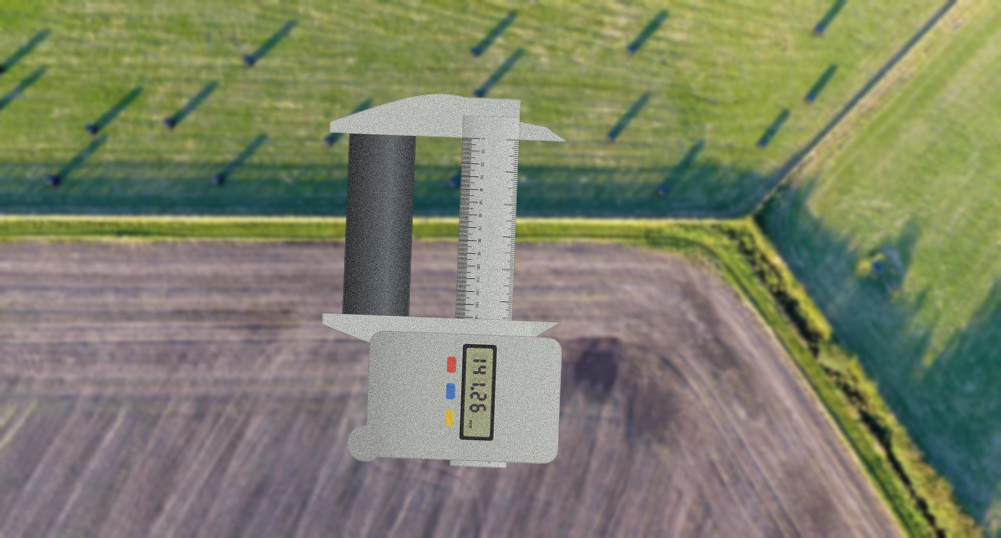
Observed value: 141.26
